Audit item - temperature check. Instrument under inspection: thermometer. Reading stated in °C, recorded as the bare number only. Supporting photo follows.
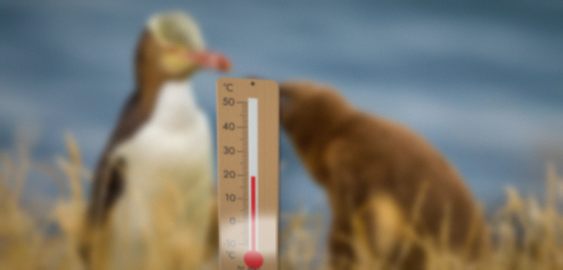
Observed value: 20
